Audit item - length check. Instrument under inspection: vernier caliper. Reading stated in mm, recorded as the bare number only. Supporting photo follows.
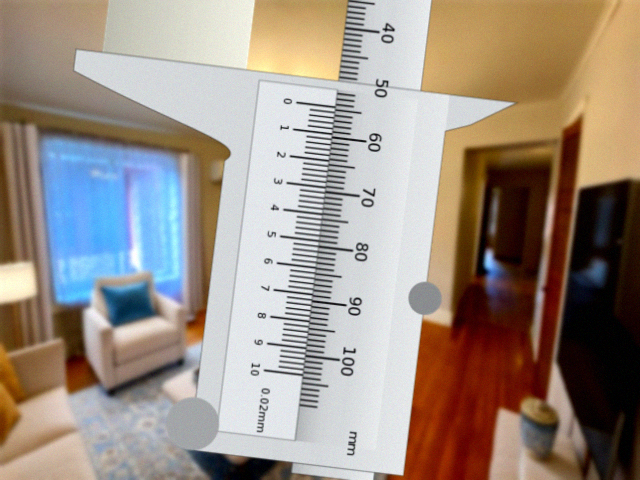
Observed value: 54.5
